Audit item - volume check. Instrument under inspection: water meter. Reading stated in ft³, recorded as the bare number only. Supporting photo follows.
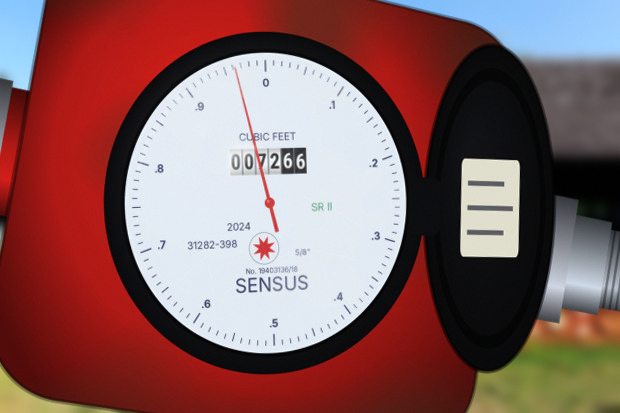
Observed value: 7265.96
